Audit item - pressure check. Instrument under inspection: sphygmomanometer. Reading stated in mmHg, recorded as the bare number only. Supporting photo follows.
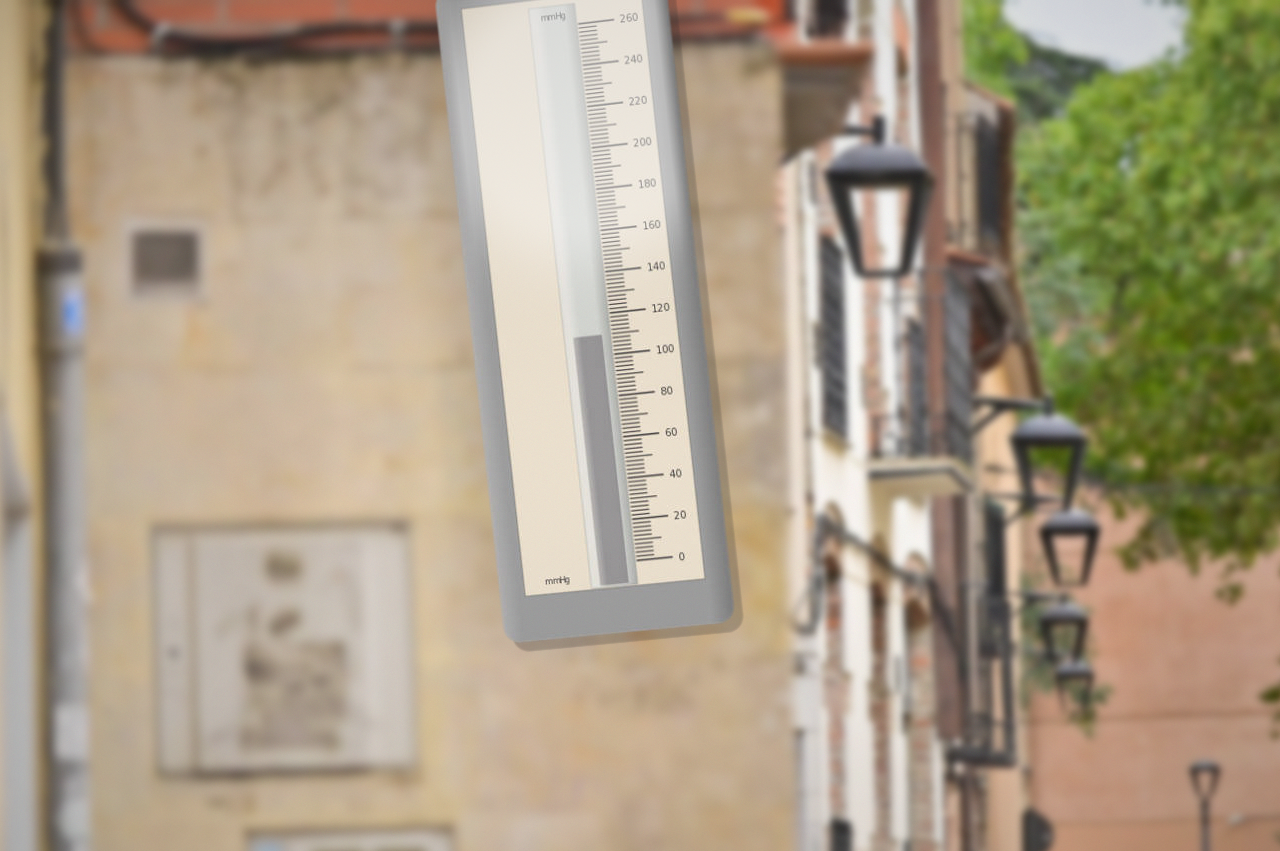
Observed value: 110
